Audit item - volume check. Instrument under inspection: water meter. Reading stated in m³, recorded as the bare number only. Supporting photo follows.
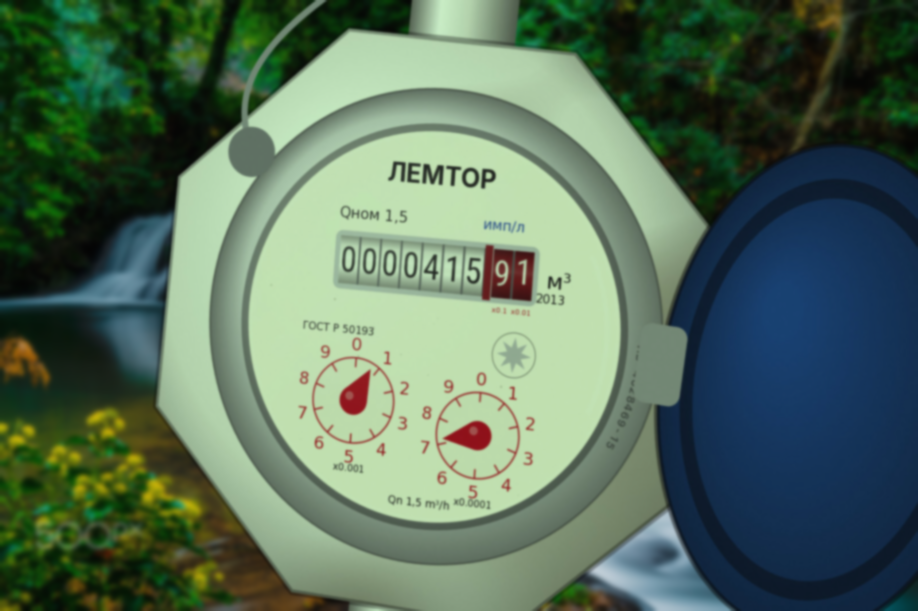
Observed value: 415.9107
